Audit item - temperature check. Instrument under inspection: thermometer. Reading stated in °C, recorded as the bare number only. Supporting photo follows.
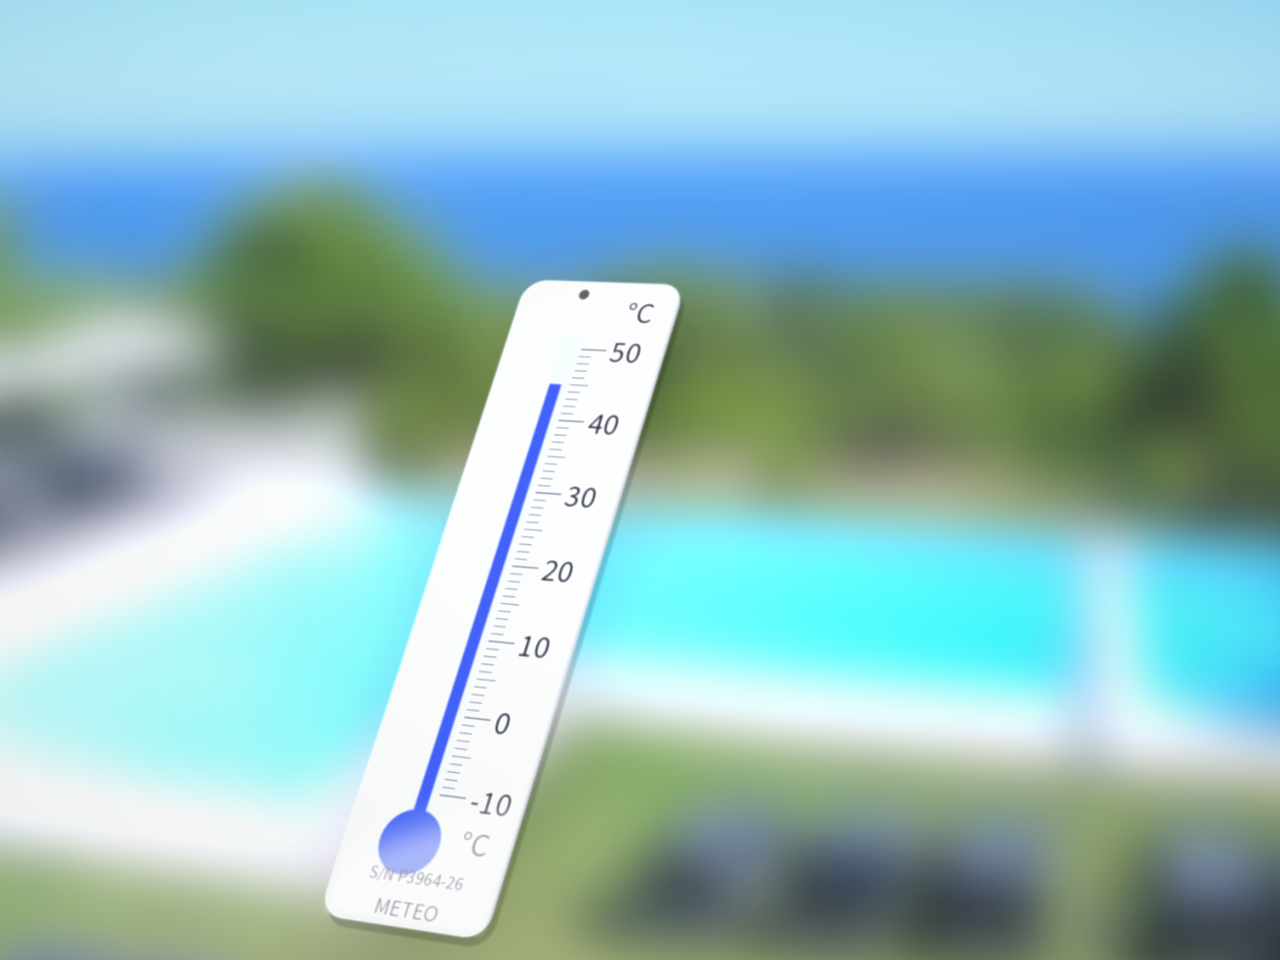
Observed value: 45
